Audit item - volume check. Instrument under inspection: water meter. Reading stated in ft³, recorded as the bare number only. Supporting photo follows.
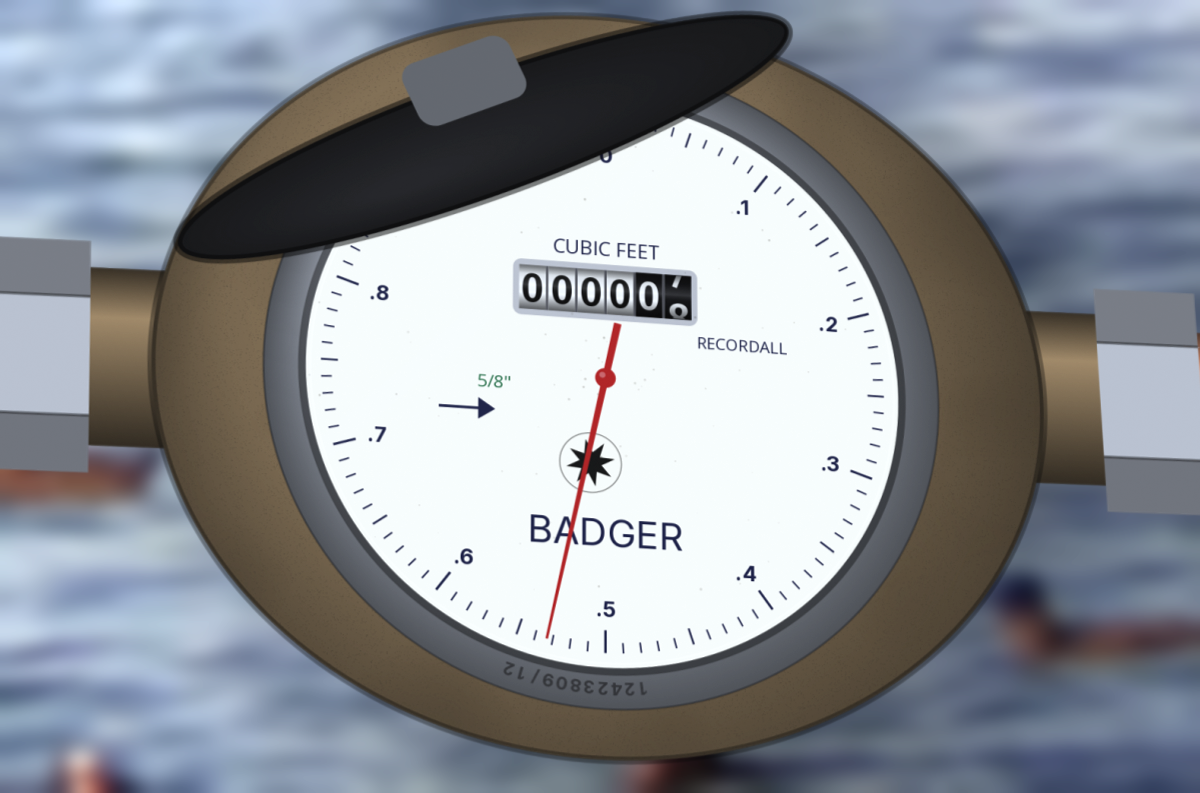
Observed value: 7.53
